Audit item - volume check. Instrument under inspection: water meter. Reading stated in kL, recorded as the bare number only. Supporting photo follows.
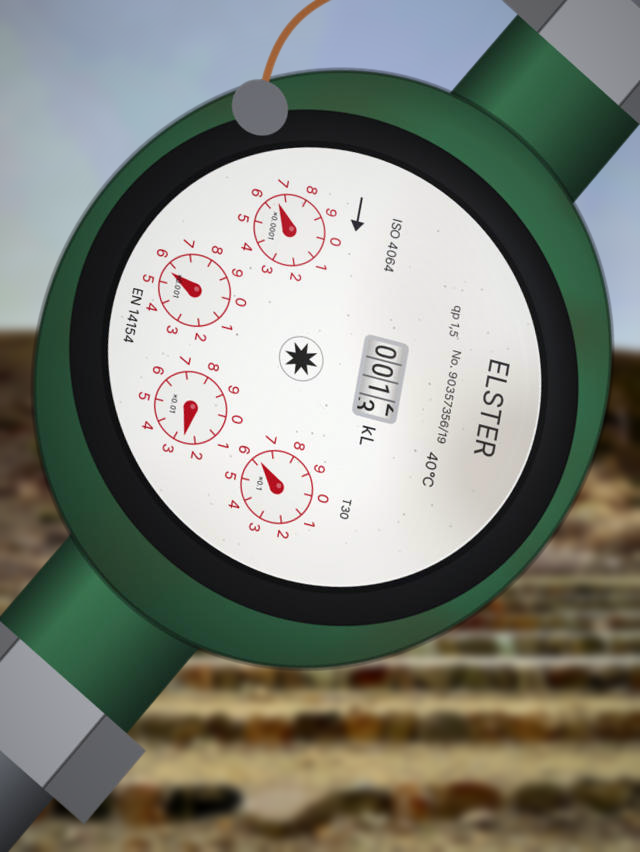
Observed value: 12.6256
